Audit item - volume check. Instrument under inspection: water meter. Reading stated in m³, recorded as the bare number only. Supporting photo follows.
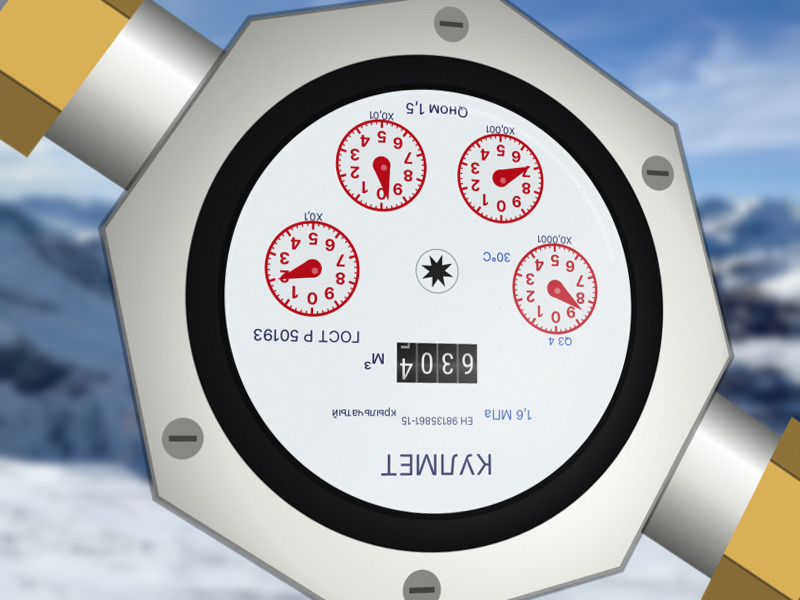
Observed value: 6304.1968
